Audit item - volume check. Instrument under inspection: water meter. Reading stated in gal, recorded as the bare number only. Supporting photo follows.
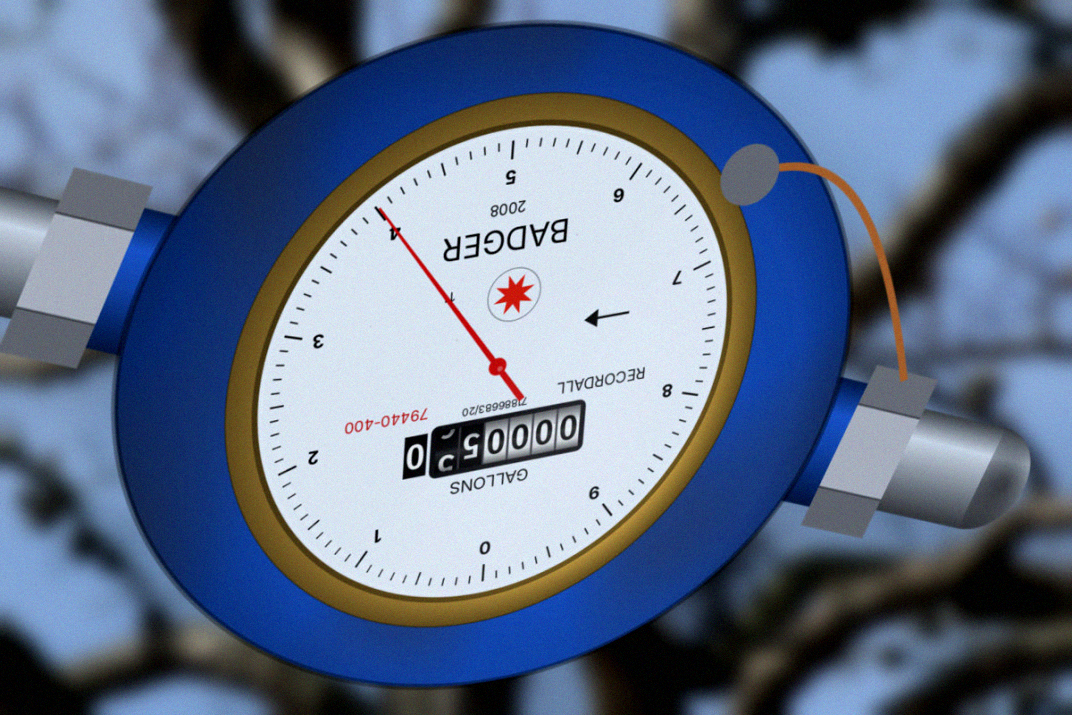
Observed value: 554.0
